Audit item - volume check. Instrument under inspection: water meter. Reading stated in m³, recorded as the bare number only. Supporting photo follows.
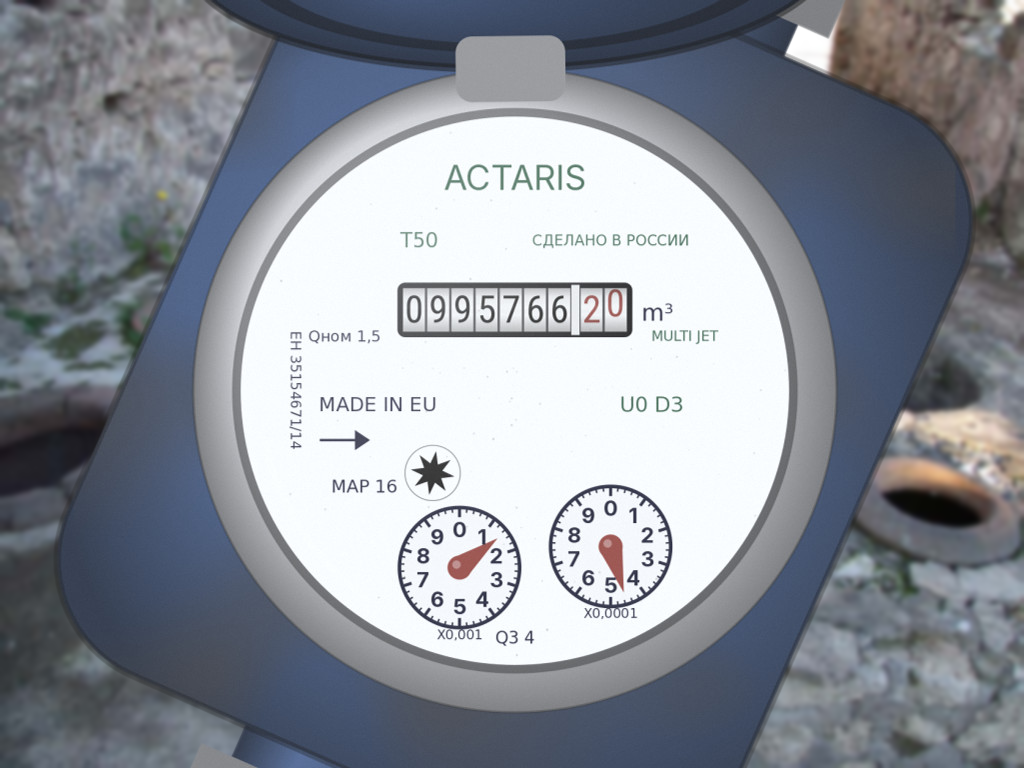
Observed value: 995766.2014
